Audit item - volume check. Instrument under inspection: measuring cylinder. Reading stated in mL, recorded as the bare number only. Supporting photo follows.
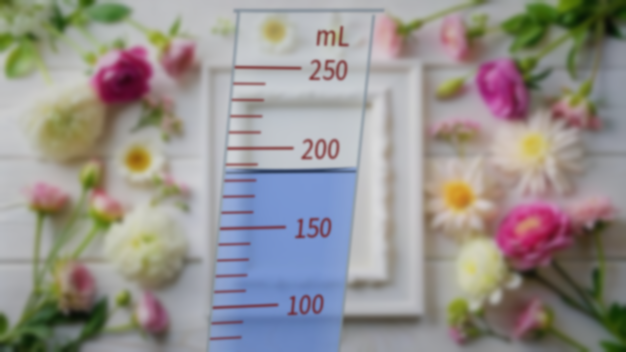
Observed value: 185
